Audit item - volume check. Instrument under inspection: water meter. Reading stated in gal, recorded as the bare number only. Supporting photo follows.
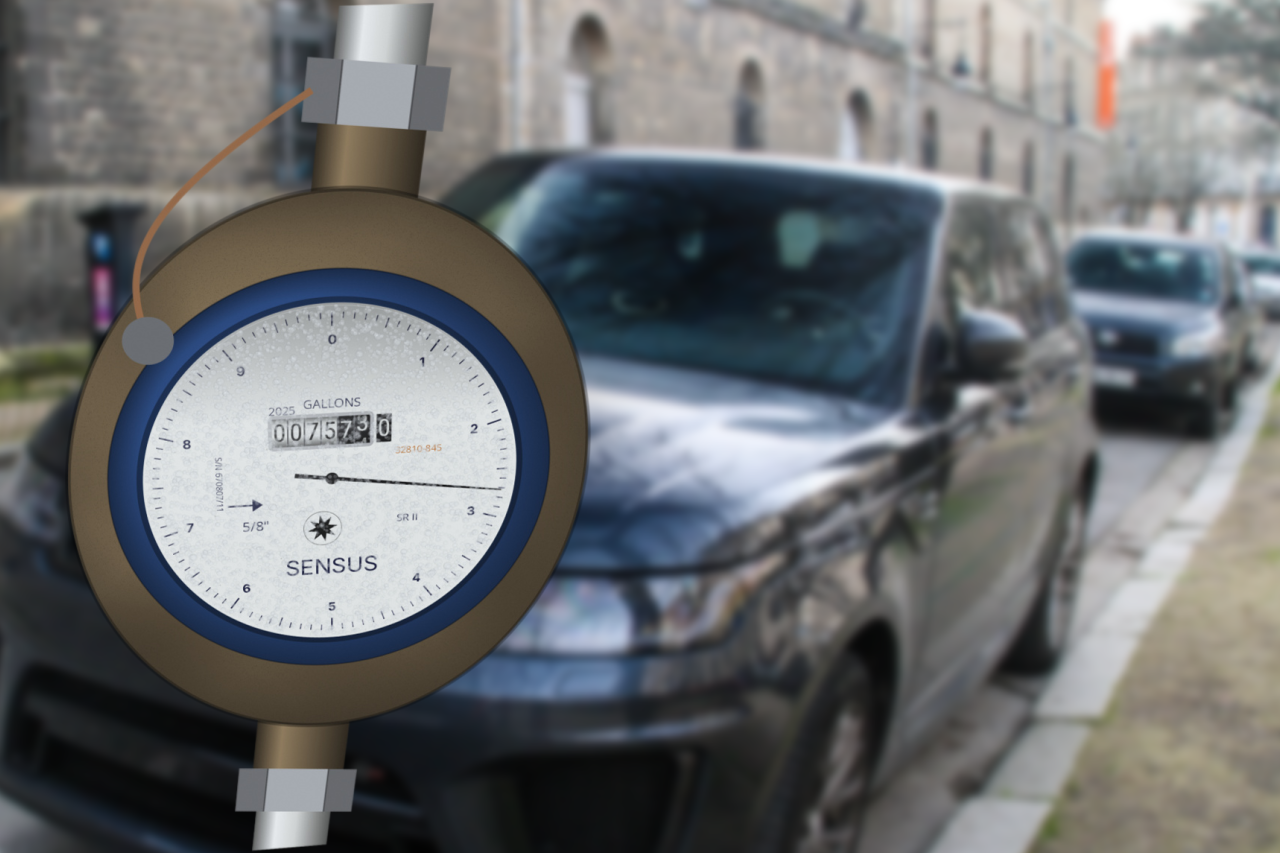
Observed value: 75732.7
